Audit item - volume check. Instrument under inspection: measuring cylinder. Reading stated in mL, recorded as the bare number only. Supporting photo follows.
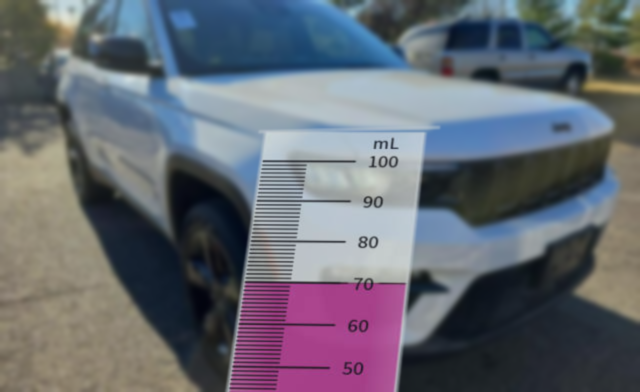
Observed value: 70
